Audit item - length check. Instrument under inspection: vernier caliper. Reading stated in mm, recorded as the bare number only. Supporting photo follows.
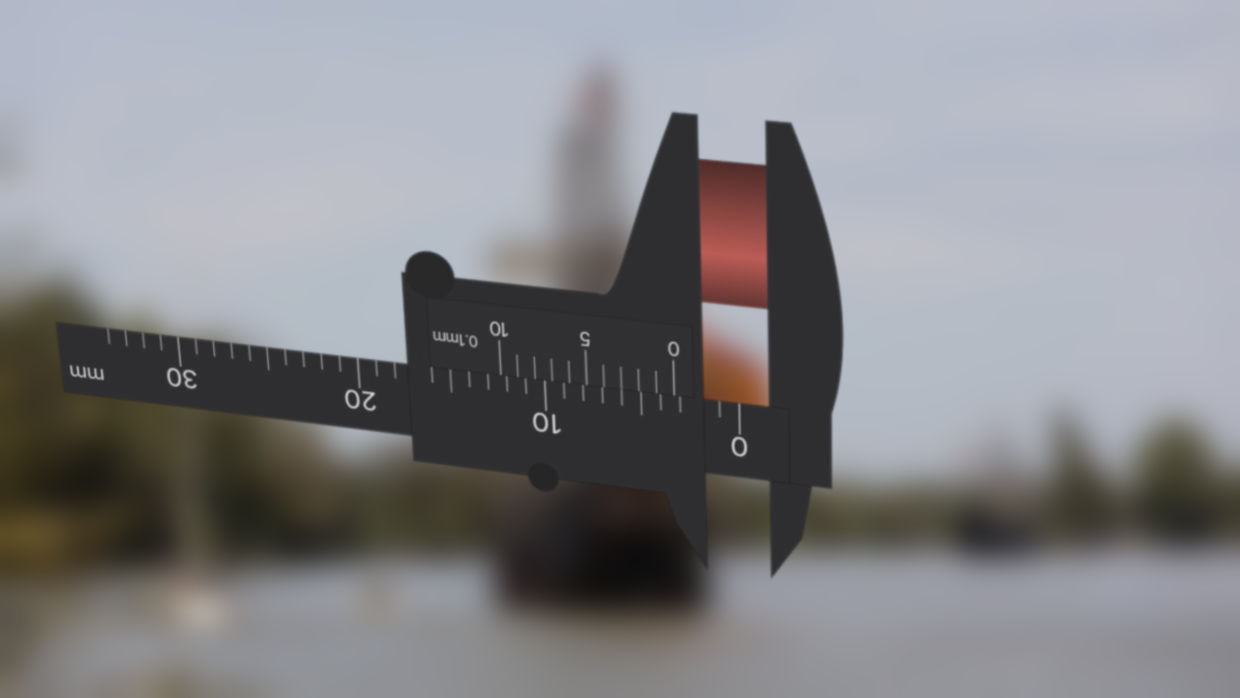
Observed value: 3.3
